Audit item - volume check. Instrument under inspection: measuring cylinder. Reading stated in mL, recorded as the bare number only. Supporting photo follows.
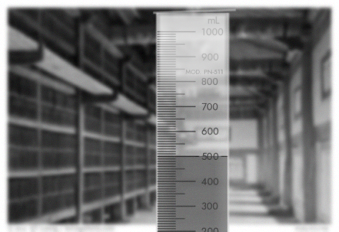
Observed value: 500
